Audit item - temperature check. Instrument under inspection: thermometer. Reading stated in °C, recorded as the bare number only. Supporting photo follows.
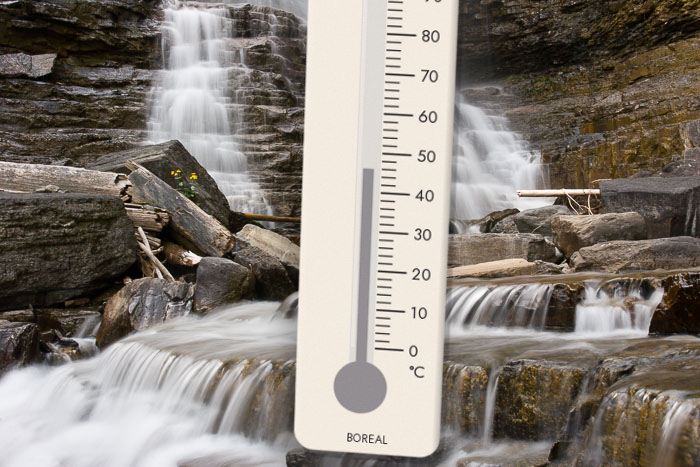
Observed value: 46
